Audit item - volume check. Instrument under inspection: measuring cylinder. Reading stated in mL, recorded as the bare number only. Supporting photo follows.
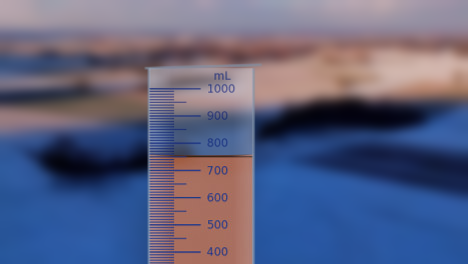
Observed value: 750
